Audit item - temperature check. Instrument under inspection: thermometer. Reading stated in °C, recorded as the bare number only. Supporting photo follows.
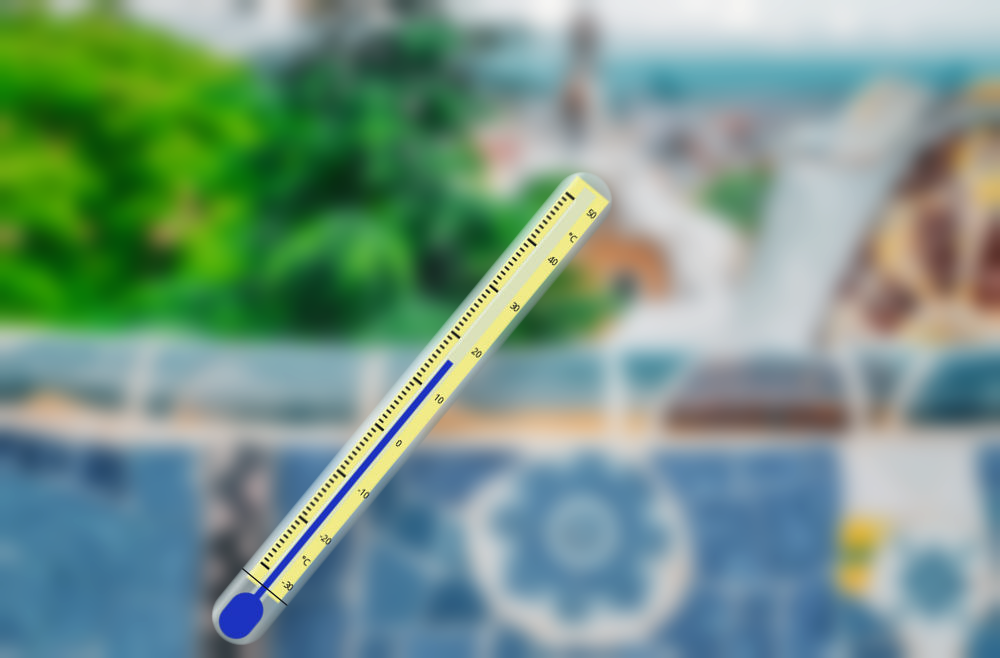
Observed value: 16
